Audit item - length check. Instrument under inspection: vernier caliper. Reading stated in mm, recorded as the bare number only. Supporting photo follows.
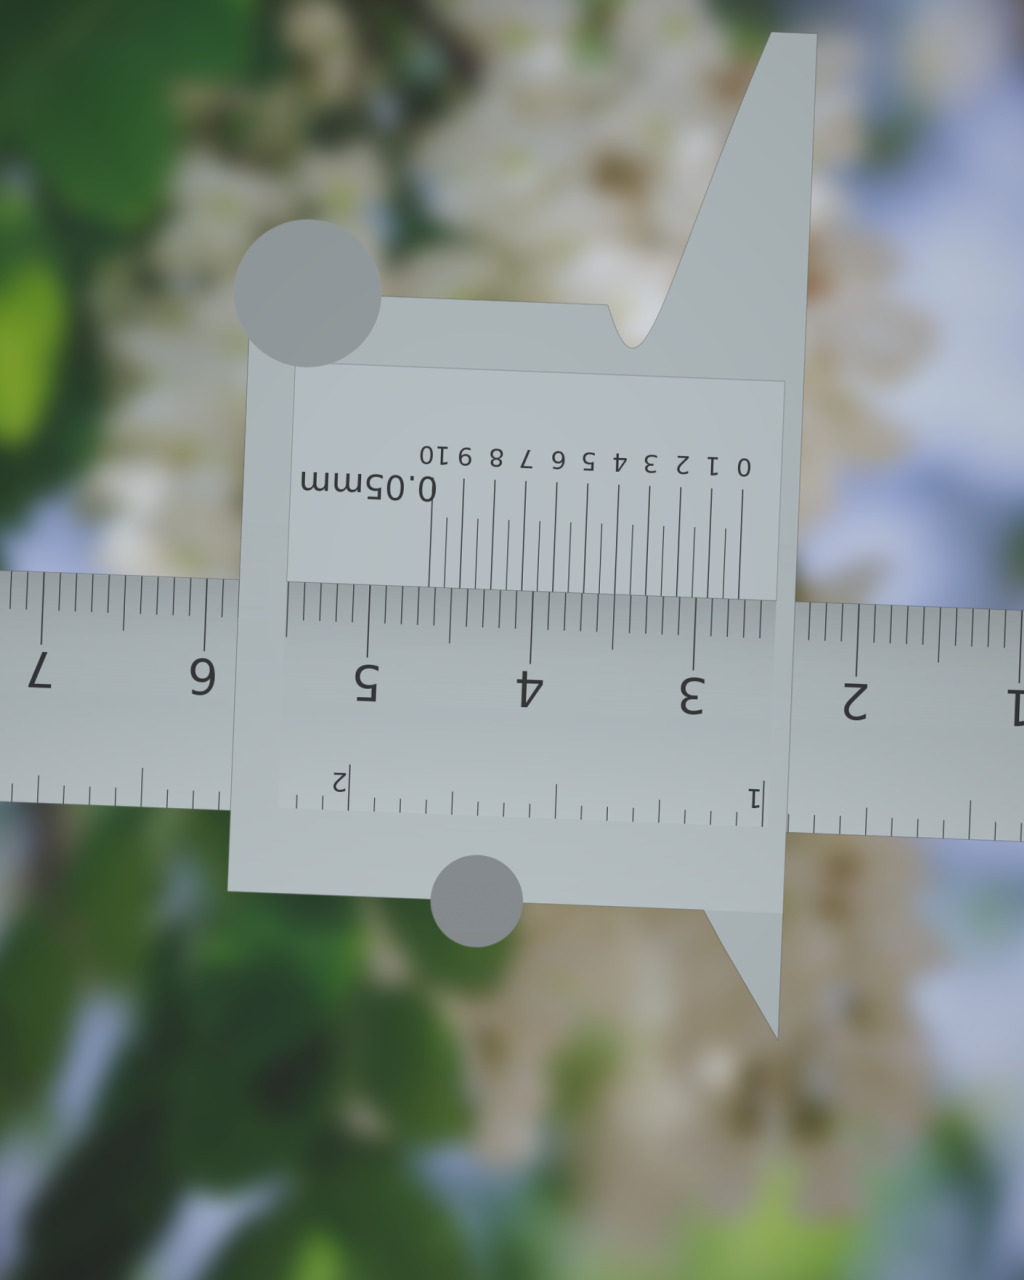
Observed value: 27.4
